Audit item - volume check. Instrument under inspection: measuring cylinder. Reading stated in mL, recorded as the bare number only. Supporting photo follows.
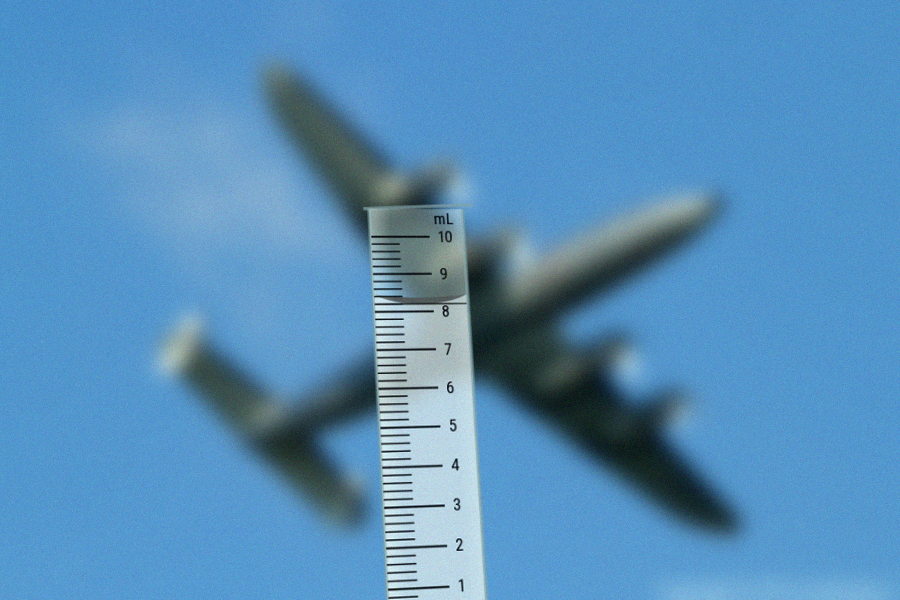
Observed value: 8.2
